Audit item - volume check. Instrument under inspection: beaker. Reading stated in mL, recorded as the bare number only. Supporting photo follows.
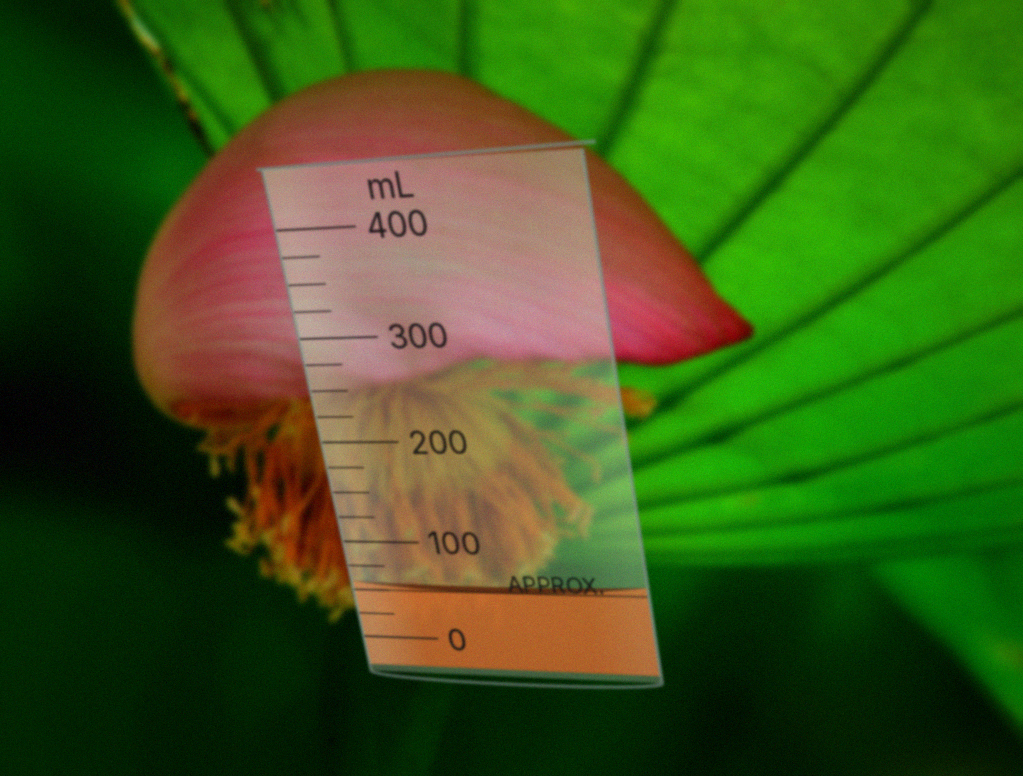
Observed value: 50
